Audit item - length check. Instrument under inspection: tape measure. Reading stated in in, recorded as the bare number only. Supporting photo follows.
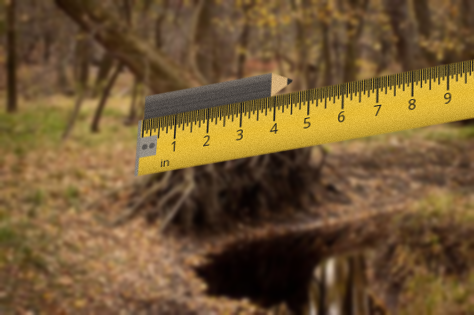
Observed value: 4.5
